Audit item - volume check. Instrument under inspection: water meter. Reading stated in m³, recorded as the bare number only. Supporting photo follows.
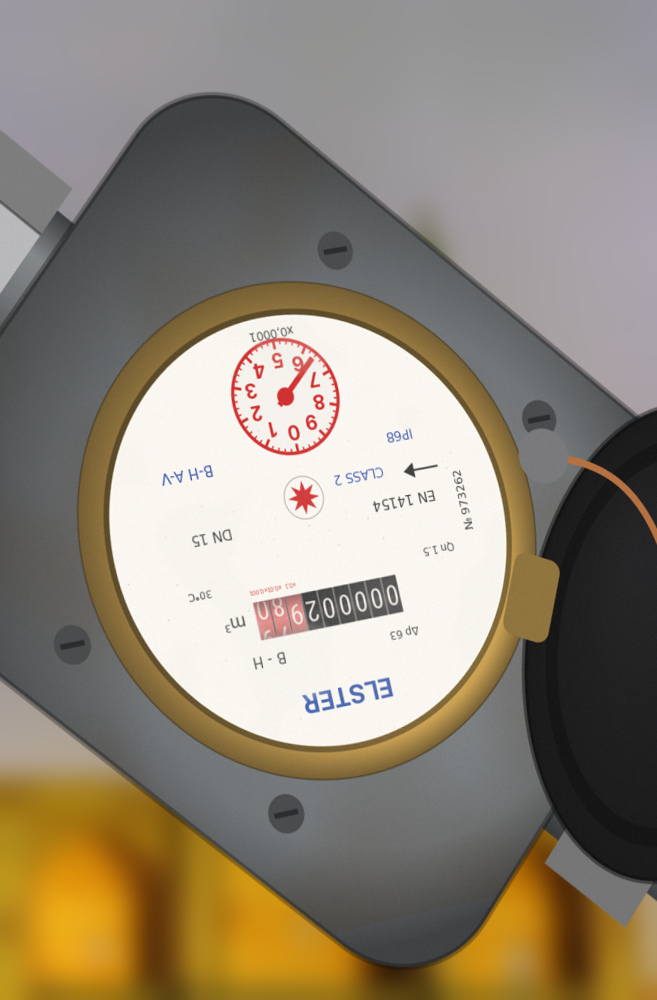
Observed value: 2.9796
